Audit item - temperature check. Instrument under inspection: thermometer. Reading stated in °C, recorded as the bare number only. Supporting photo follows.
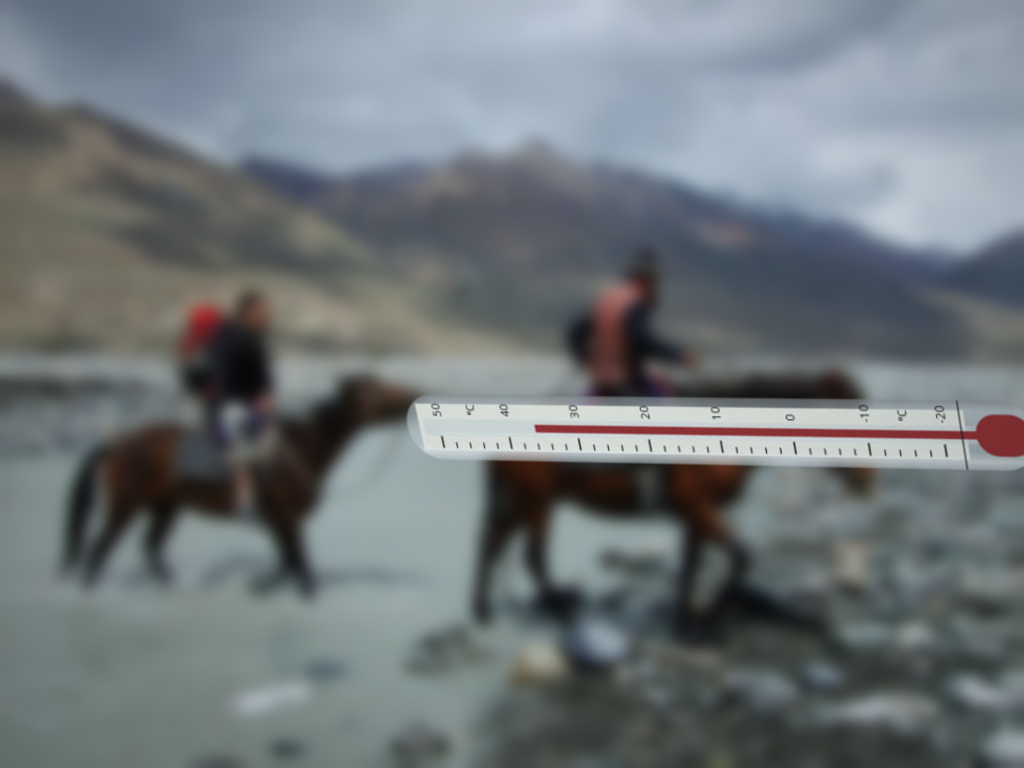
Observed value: 36
